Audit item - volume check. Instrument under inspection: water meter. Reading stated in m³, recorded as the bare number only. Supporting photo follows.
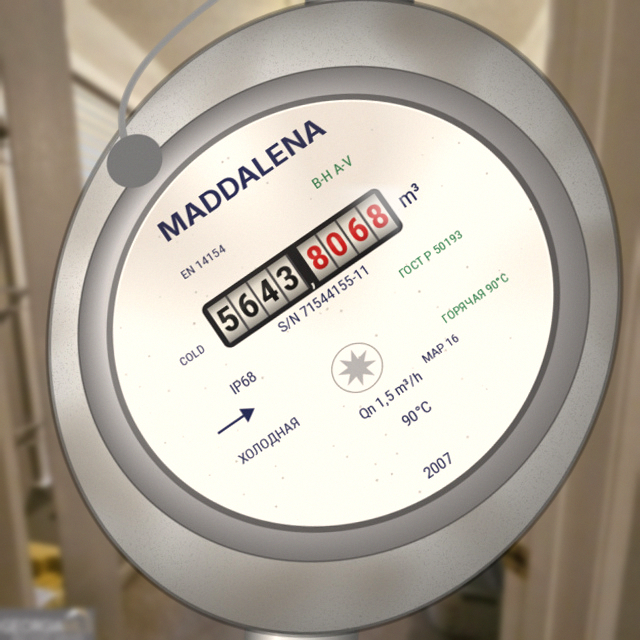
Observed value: 5643.8068
